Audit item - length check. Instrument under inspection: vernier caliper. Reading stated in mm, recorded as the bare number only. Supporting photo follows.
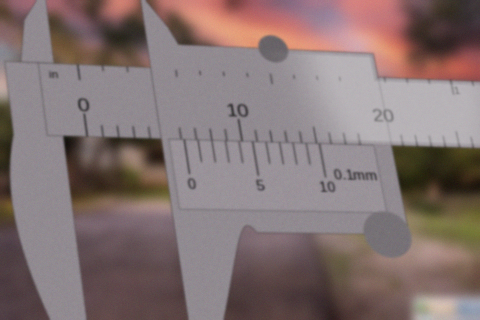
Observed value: 6.2
